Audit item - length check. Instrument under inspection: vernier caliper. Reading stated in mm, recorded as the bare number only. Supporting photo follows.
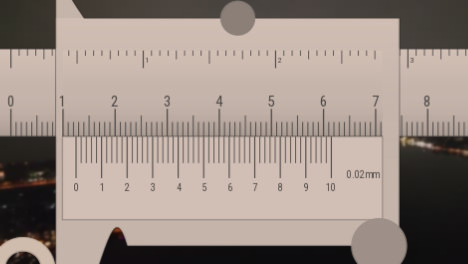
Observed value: 12.5
